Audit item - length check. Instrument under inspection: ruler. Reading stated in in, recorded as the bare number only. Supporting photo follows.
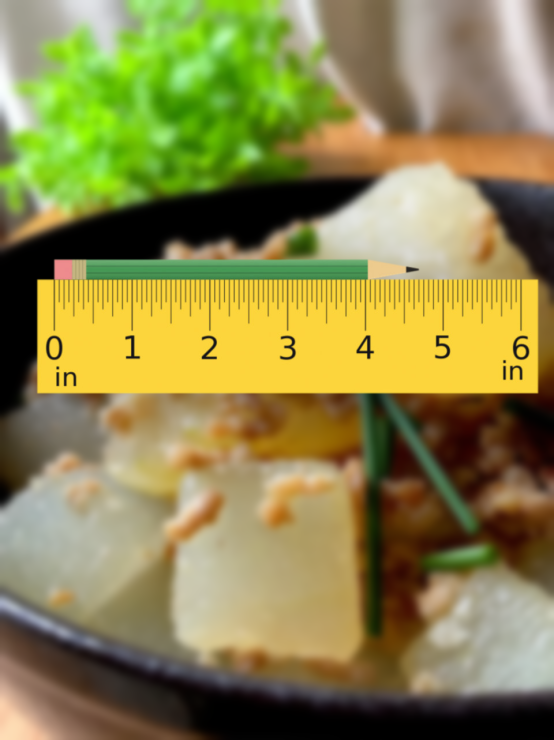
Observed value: 4.6875
